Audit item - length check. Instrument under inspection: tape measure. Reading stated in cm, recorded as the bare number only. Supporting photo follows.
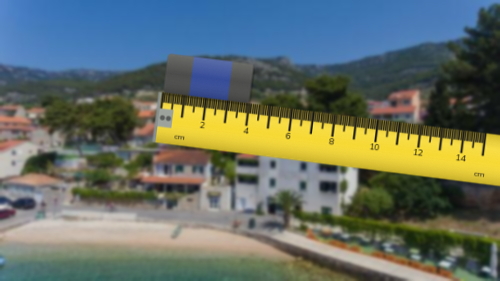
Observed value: 4
